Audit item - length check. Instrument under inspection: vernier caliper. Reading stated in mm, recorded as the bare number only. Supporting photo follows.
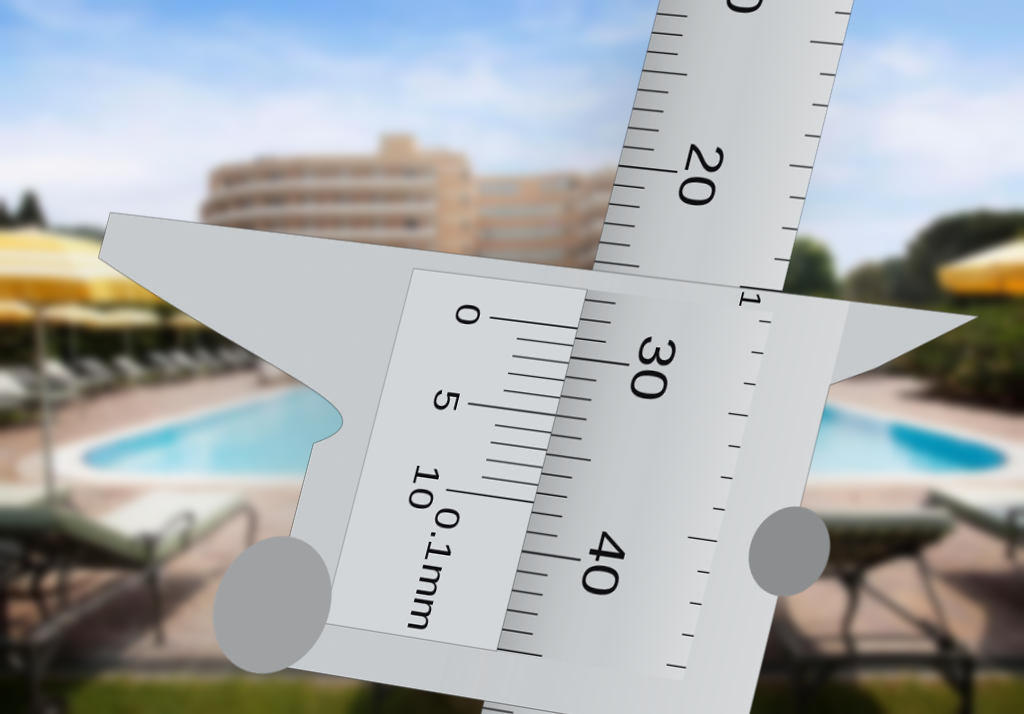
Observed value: 28.5
